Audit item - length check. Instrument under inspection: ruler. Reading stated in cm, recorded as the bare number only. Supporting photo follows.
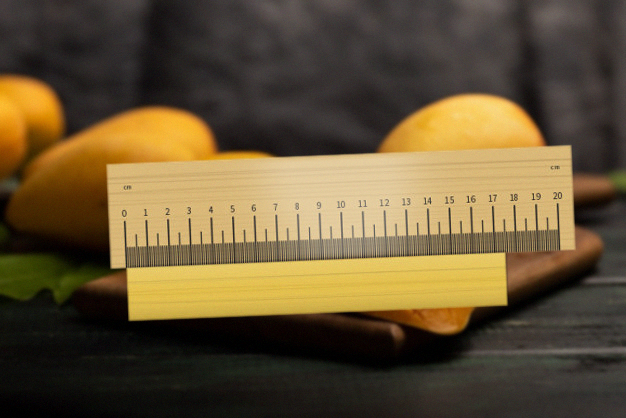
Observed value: 17.5
